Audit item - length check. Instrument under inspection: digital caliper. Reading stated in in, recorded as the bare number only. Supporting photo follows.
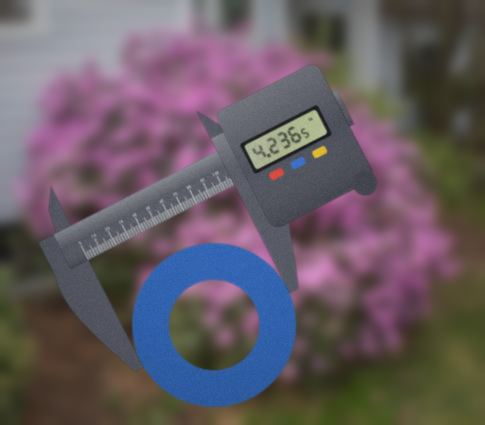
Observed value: 4.2365
